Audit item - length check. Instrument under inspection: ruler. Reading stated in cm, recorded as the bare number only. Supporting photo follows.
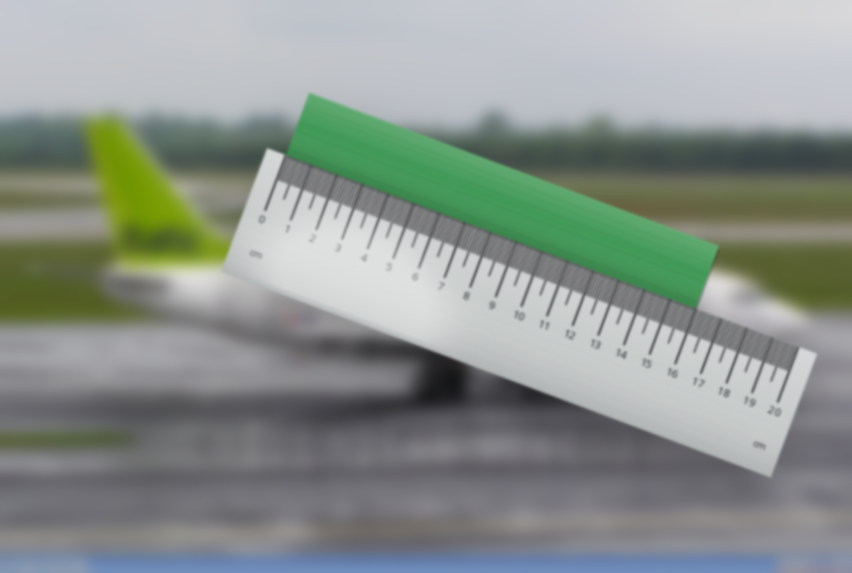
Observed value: 16
